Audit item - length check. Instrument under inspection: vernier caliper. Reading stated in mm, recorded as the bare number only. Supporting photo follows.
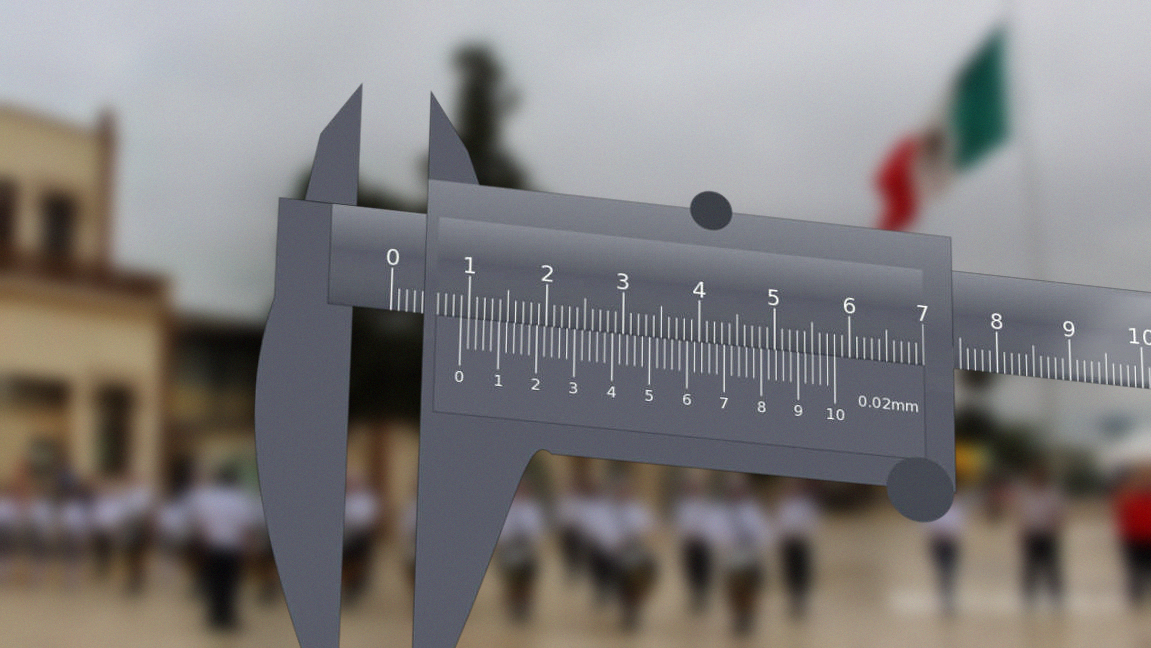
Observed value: 9.0
